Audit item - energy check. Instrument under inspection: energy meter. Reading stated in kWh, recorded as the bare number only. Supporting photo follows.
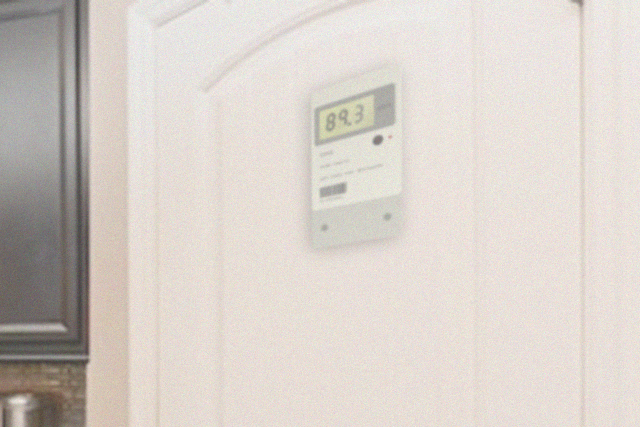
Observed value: 89.3
